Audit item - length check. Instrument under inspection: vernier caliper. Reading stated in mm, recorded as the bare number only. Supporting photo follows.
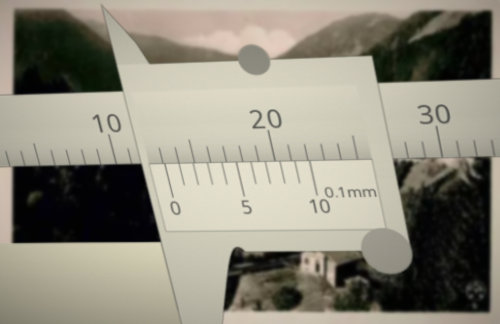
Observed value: 13.1
